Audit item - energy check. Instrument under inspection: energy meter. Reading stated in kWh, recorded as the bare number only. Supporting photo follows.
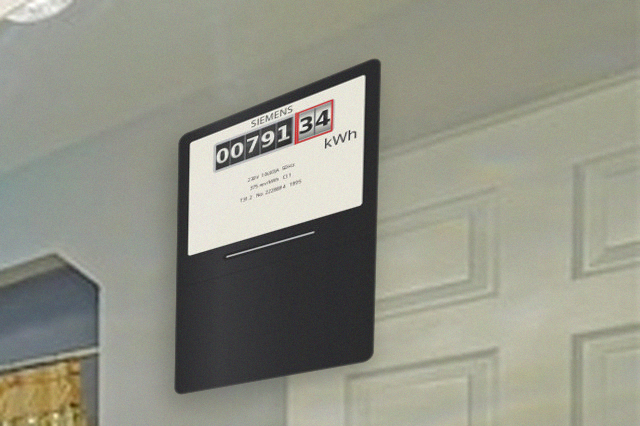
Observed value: 791.34
